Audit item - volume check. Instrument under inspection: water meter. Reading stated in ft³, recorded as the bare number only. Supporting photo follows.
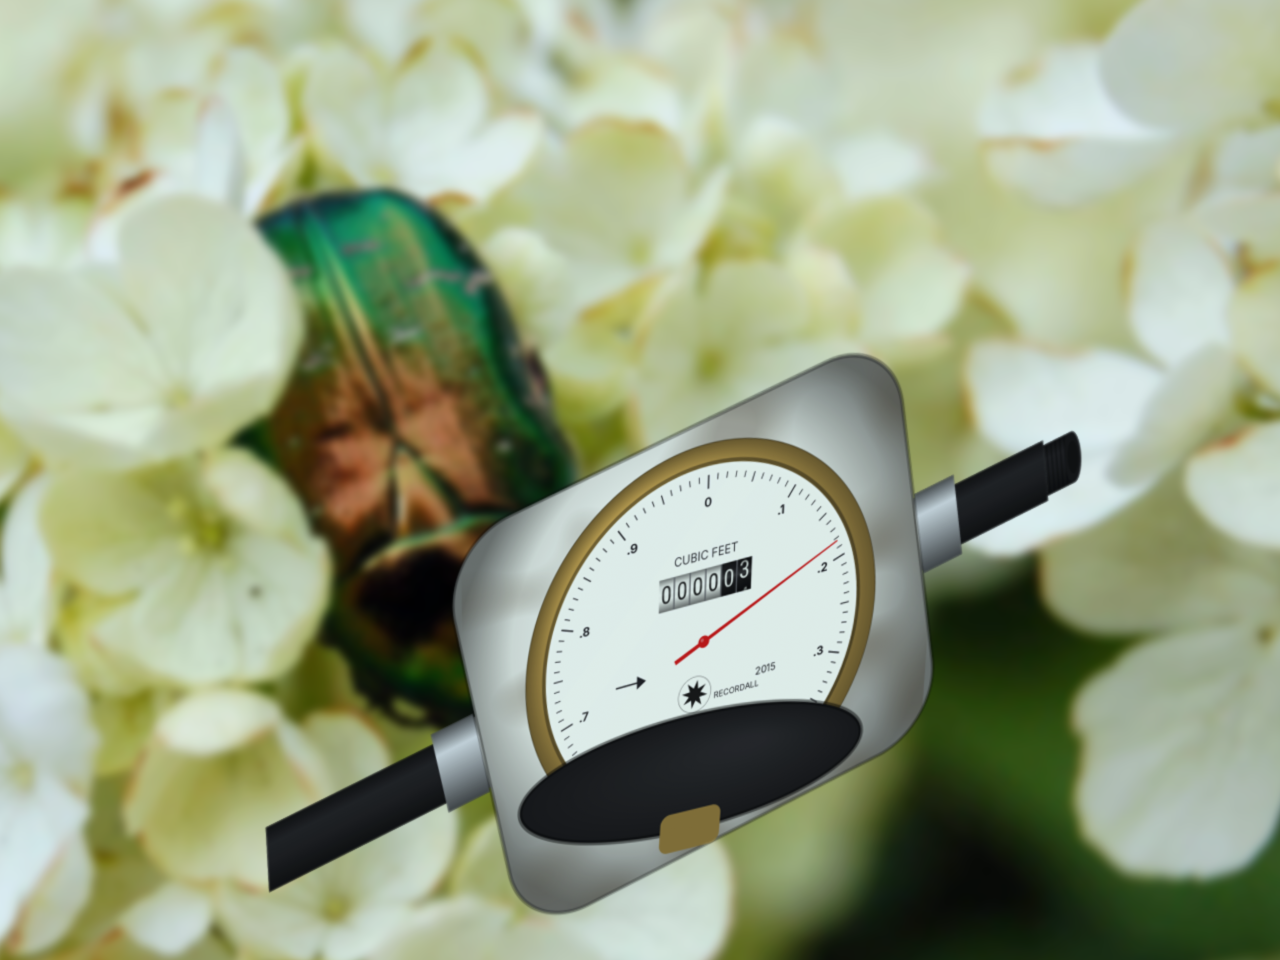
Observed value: 3.18
